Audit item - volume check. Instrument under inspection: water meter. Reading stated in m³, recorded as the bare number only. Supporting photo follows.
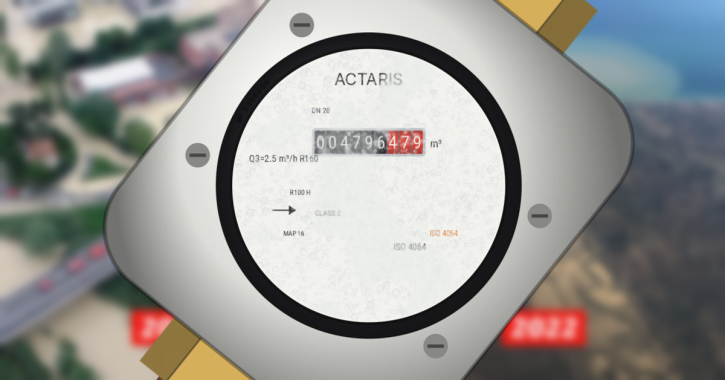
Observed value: 4796.479
